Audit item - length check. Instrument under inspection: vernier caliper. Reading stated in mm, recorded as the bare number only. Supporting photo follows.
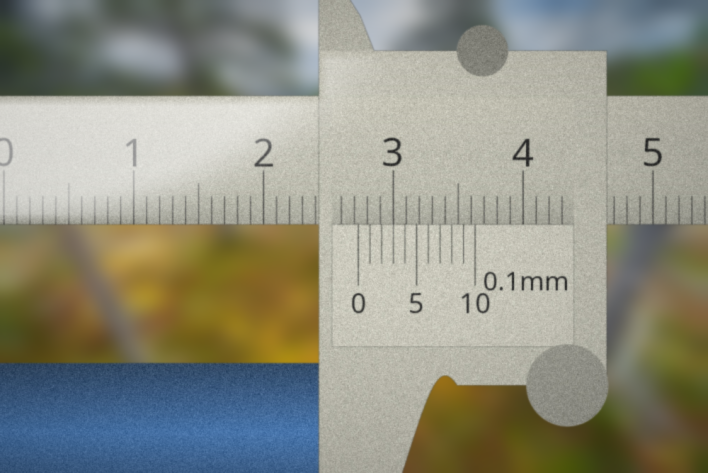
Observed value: 27.3
